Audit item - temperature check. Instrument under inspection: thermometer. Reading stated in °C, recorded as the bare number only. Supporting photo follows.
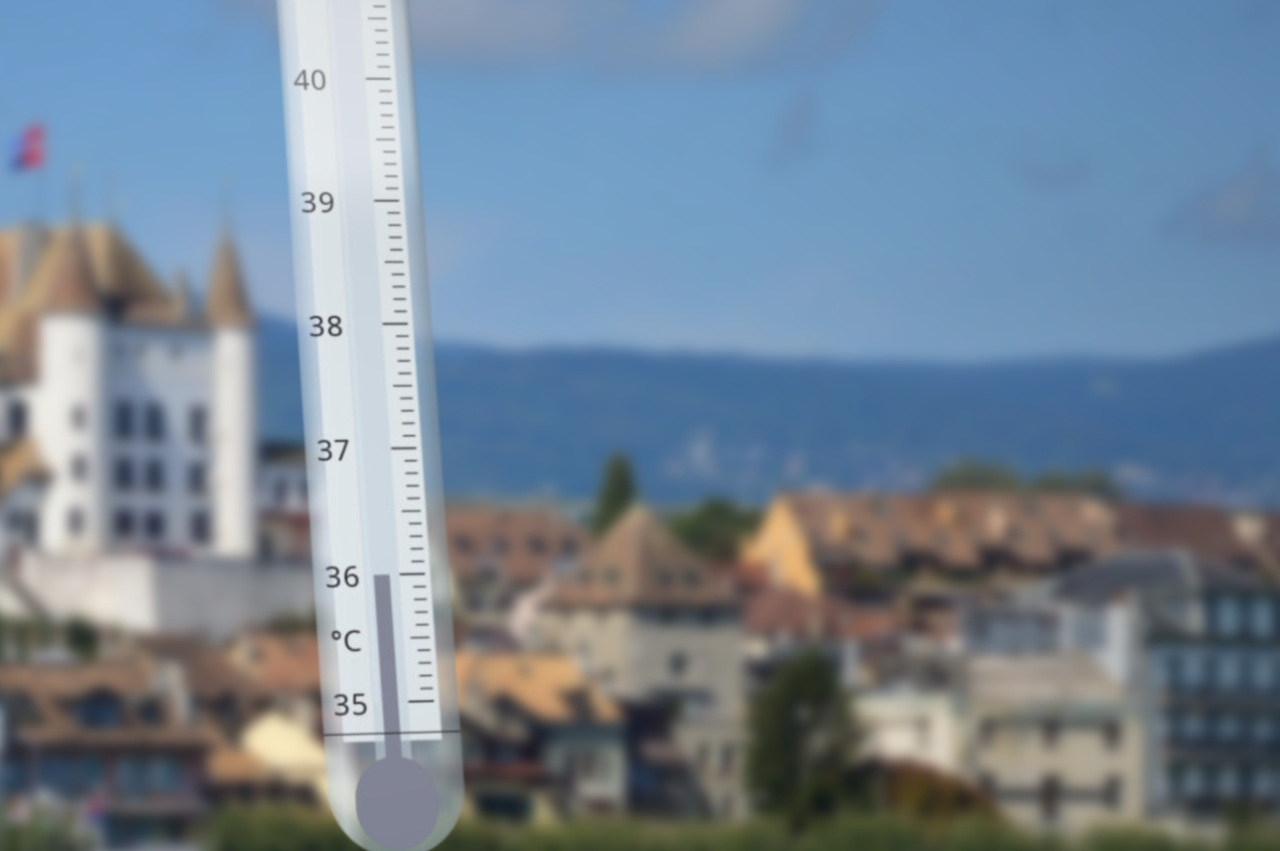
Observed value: 36
